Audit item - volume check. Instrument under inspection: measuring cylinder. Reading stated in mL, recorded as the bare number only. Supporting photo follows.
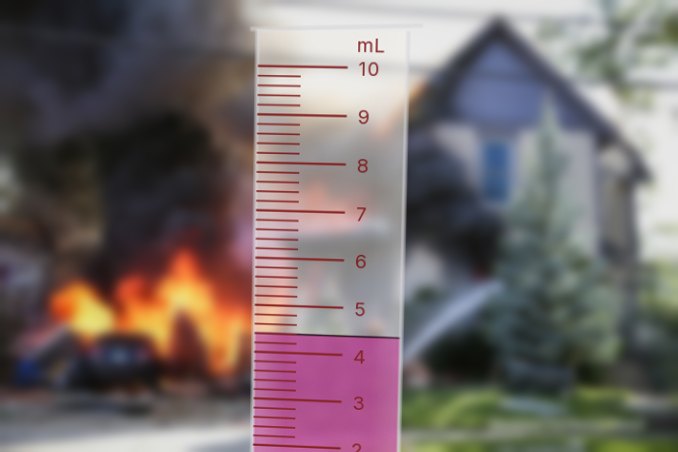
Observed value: 4.4
